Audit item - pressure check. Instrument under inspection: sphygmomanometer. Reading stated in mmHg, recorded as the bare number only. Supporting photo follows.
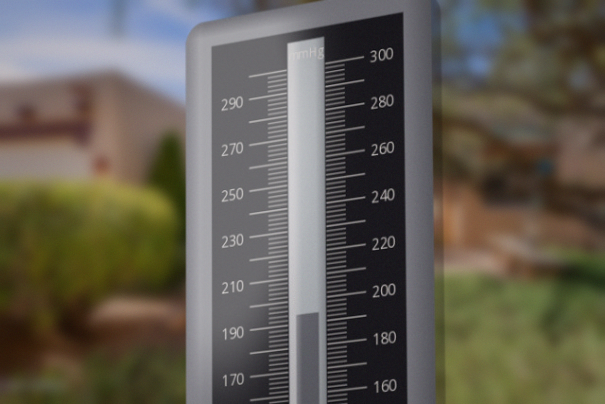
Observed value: 194
